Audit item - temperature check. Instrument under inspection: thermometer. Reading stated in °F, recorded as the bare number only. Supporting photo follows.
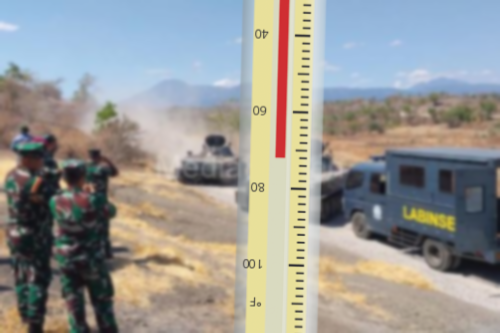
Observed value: 72
